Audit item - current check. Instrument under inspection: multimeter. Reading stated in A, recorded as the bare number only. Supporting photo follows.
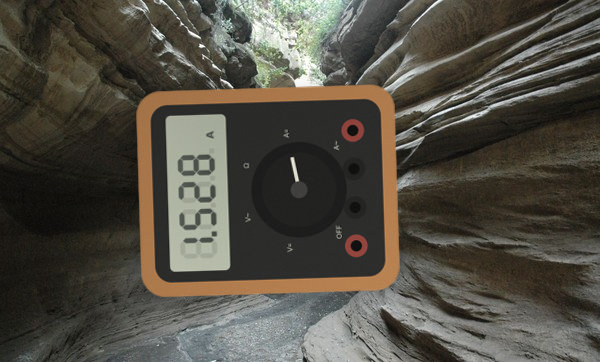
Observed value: 1.528
